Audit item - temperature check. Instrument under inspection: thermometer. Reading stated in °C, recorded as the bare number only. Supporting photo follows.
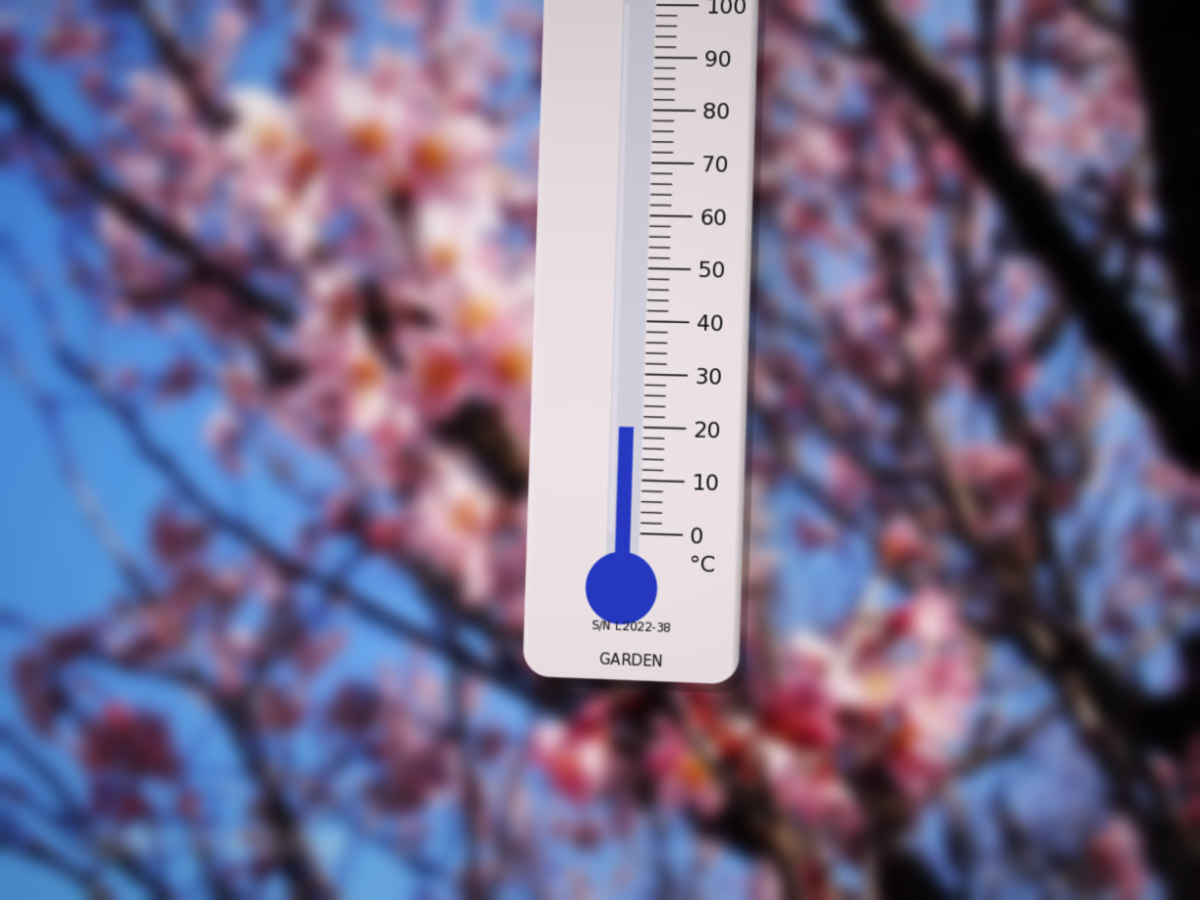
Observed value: 20
